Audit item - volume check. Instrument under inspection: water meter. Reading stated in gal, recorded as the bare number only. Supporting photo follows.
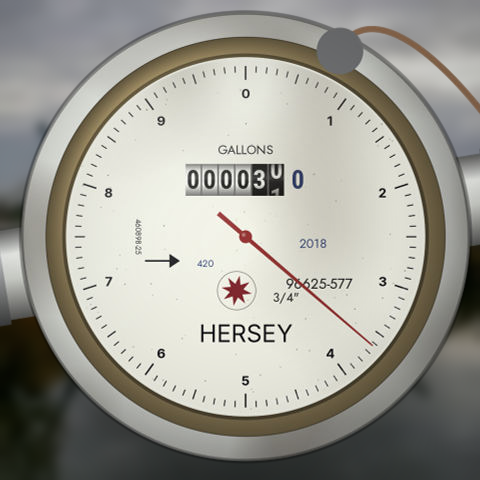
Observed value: 303.6
